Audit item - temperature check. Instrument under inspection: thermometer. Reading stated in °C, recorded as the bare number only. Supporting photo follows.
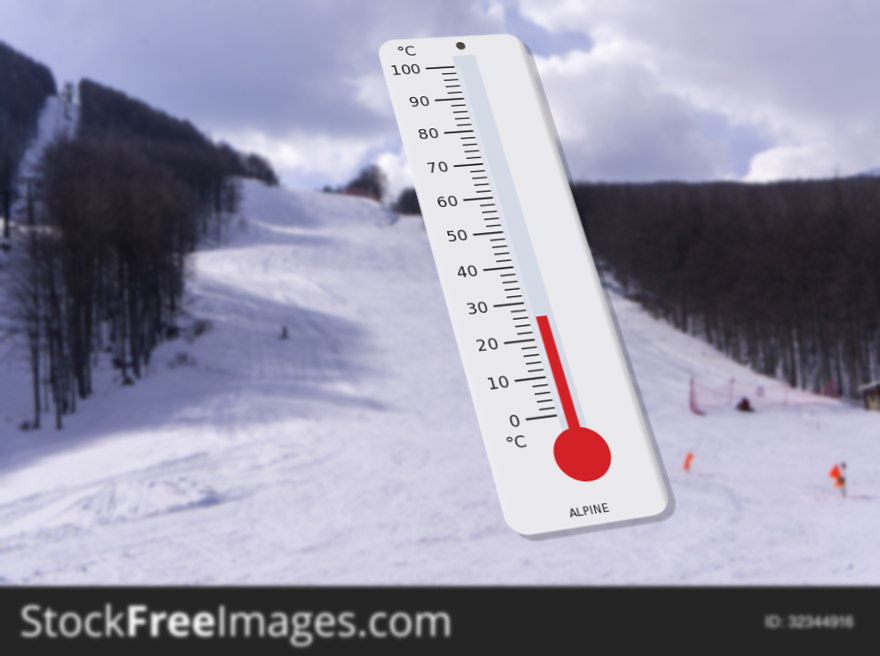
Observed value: 26
